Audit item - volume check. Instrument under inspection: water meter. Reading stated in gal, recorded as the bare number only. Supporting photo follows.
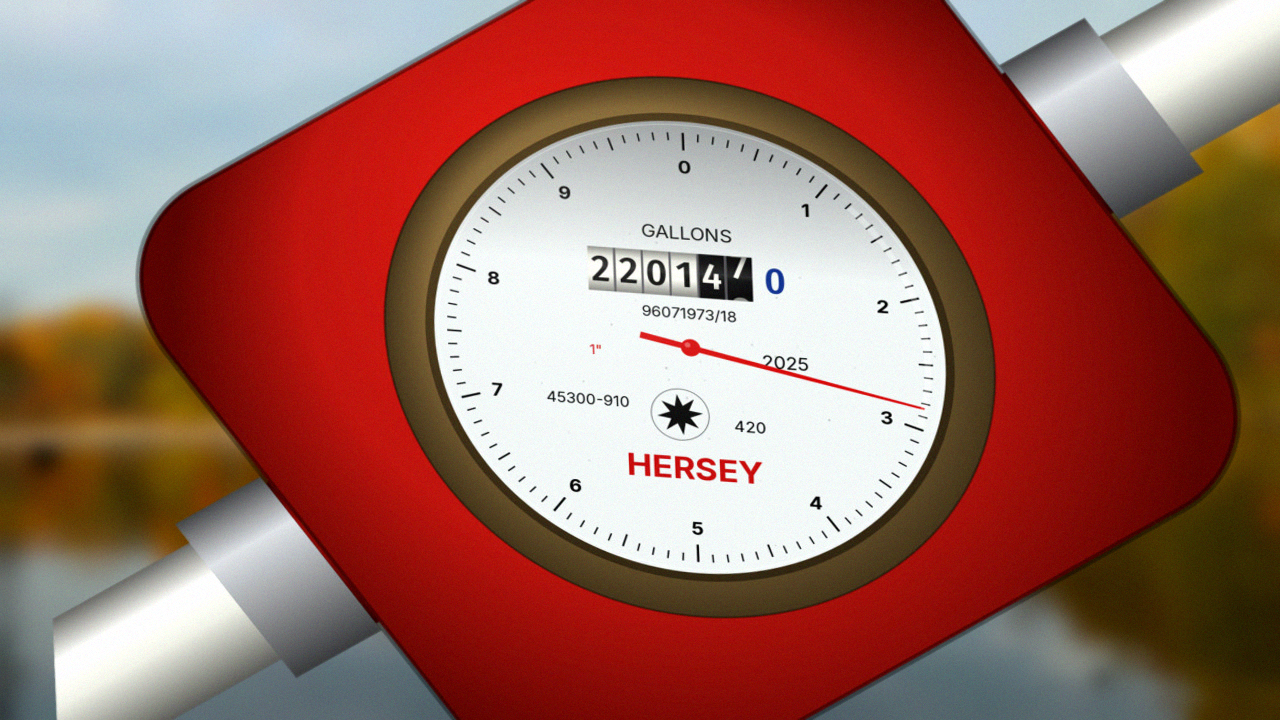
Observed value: 2201472.8
